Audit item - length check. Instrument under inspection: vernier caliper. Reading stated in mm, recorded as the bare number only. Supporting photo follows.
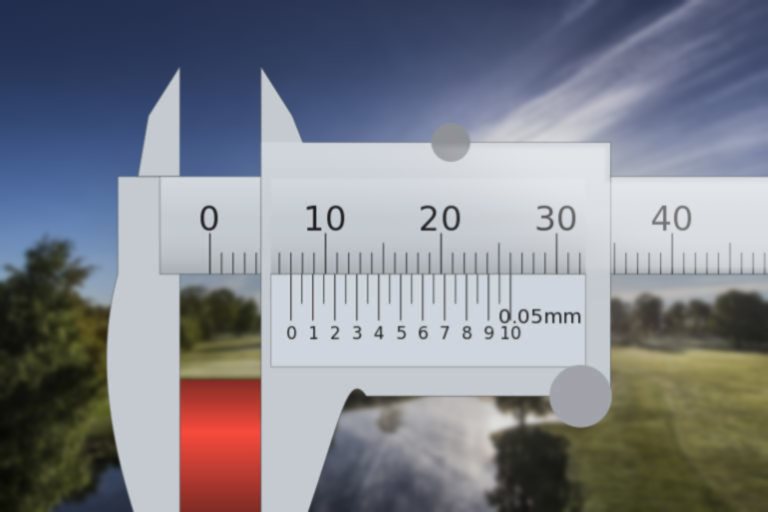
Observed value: 7.0
